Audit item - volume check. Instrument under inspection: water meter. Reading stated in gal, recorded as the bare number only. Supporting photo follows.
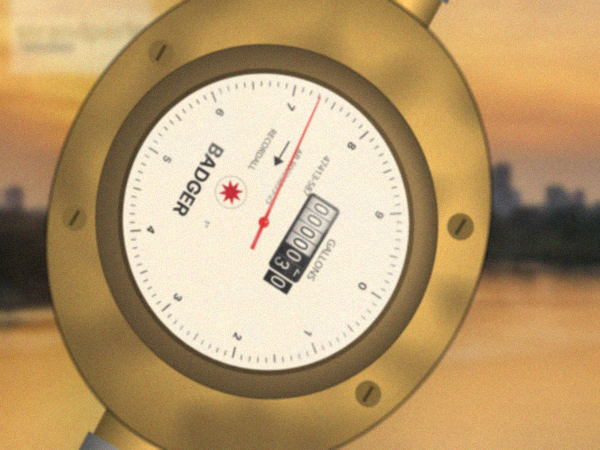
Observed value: 27.3
